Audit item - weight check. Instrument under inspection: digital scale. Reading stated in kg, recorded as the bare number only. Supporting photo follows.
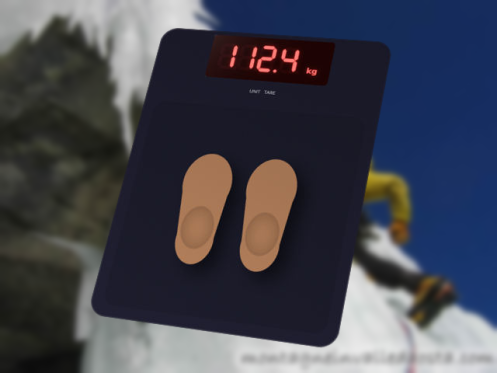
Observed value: 112.4
